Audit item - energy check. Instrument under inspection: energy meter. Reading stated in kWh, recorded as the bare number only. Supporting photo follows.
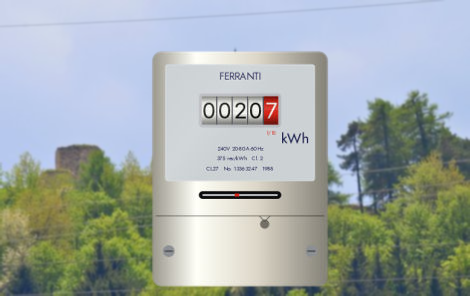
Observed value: 20.7
